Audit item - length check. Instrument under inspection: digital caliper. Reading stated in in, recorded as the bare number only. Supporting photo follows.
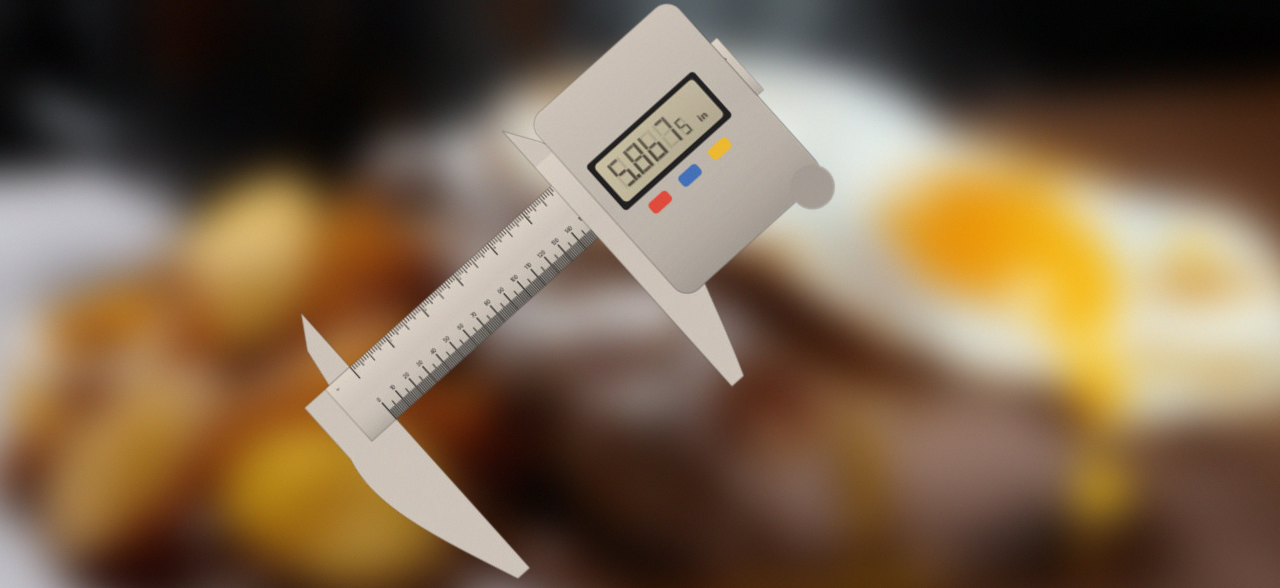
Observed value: 5.8675
